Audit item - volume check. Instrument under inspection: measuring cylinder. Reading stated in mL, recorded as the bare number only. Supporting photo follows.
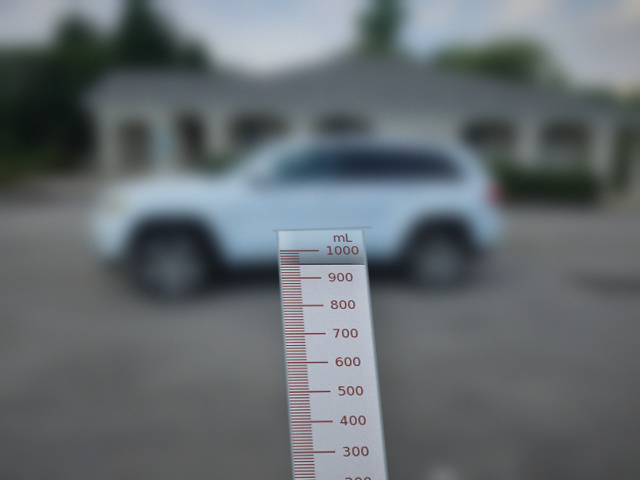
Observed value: 950
